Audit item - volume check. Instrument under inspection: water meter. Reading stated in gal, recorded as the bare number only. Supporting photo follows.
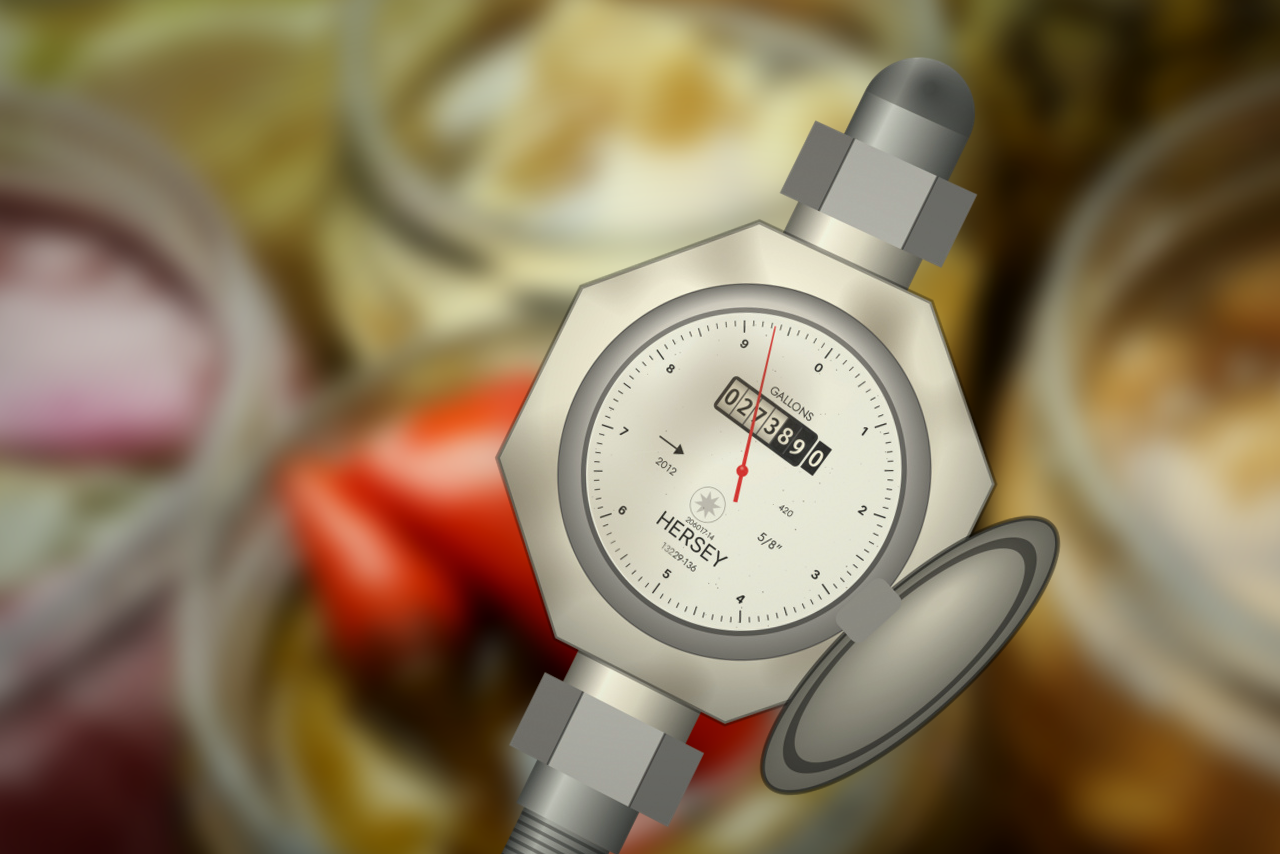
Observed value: 273889.3
